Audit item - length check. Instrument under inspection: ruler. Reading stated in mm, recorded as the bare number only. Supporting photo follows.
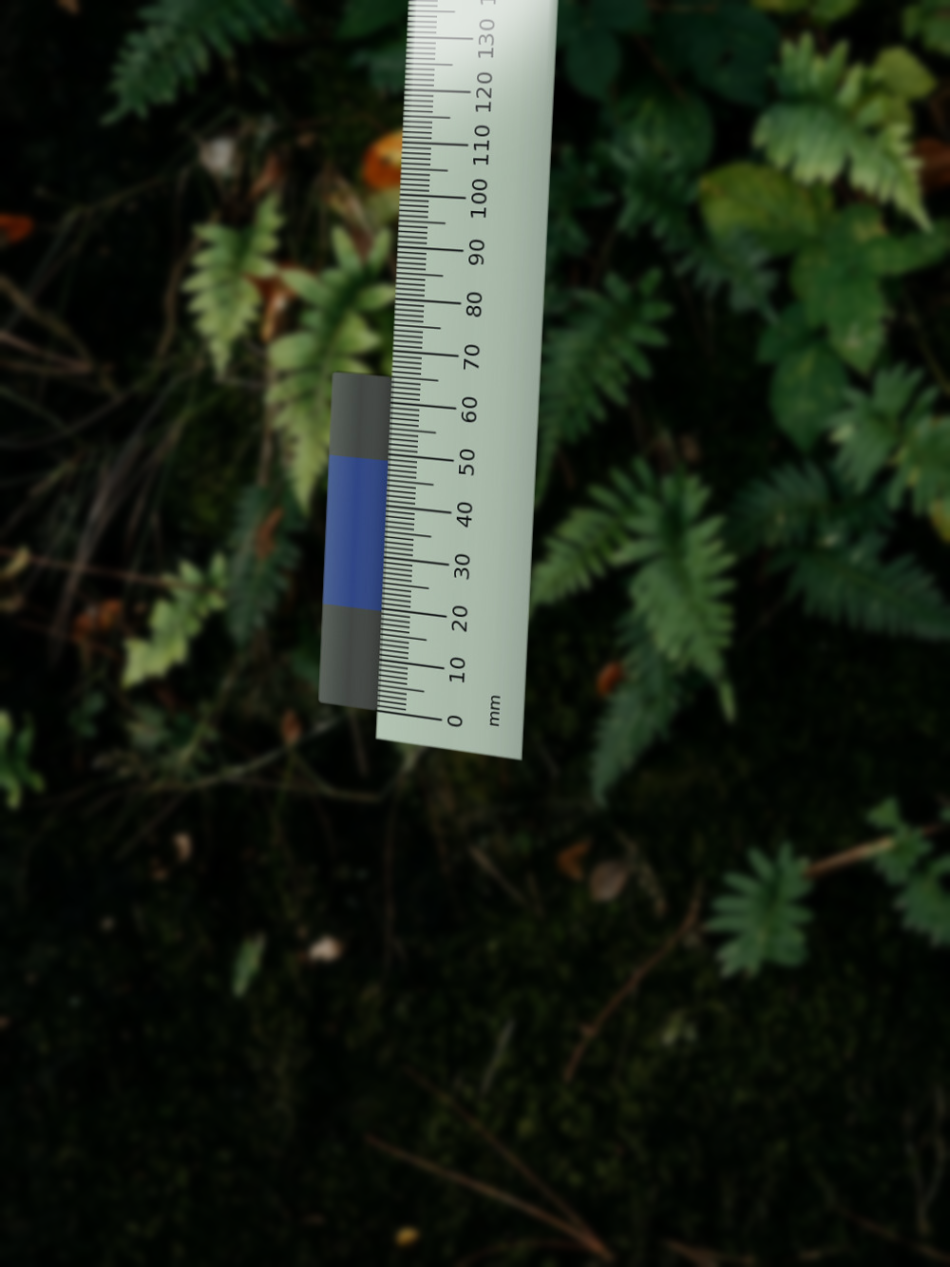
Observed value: 65
